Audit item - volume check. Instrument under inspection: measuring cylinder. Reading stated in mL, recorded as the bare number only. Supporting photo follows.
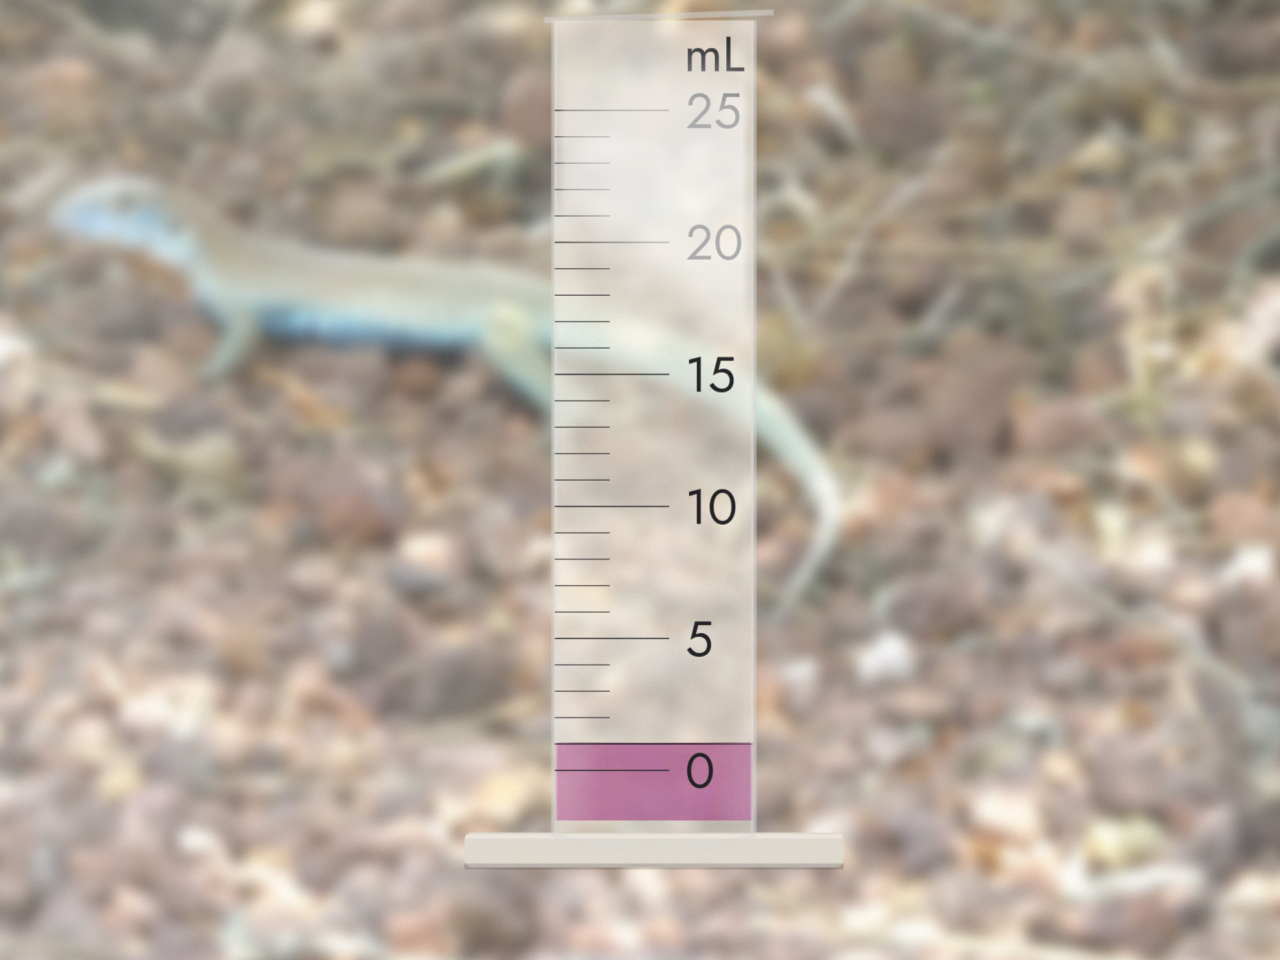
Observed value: 1
